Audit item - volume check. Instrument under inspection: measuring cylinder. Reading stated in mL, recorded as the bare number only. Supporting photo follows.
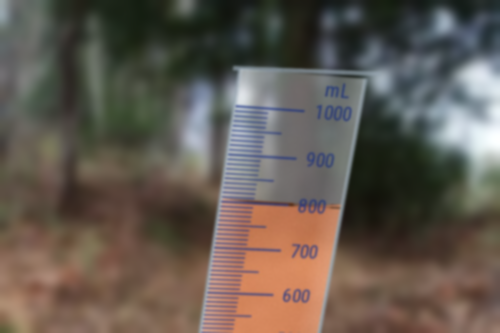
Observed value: 800
